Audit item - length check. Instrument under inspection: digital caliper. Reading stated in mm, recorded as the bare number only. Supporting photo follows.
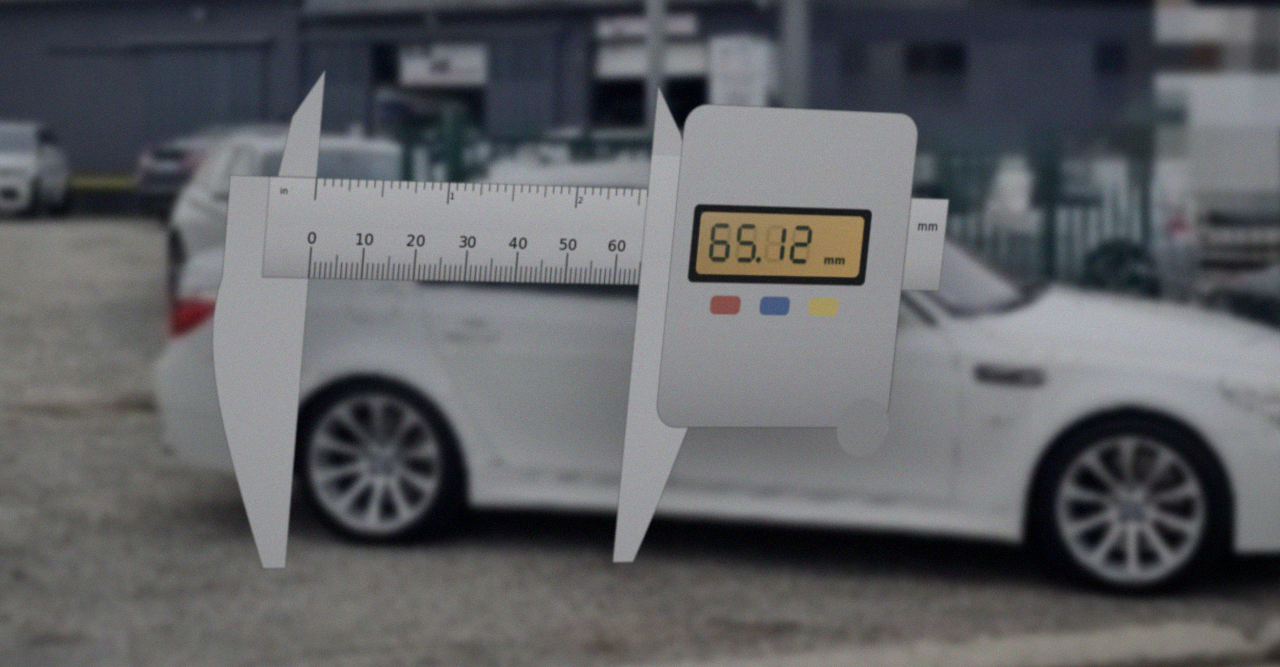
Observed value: 65.12
